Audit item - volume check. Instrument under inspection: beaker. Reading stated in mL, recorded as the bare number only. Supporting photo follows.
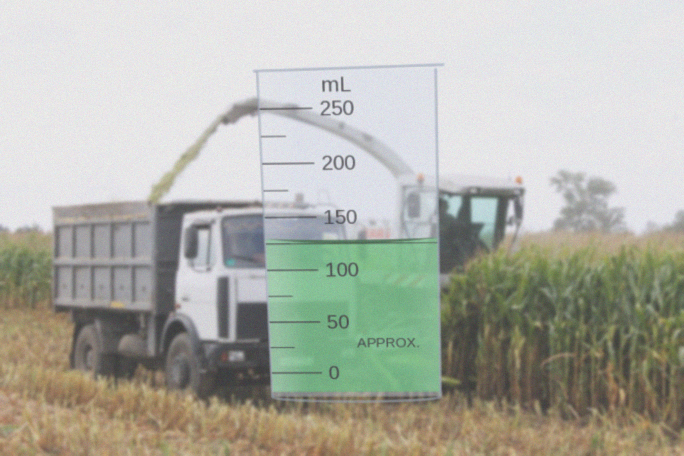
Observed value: 125
